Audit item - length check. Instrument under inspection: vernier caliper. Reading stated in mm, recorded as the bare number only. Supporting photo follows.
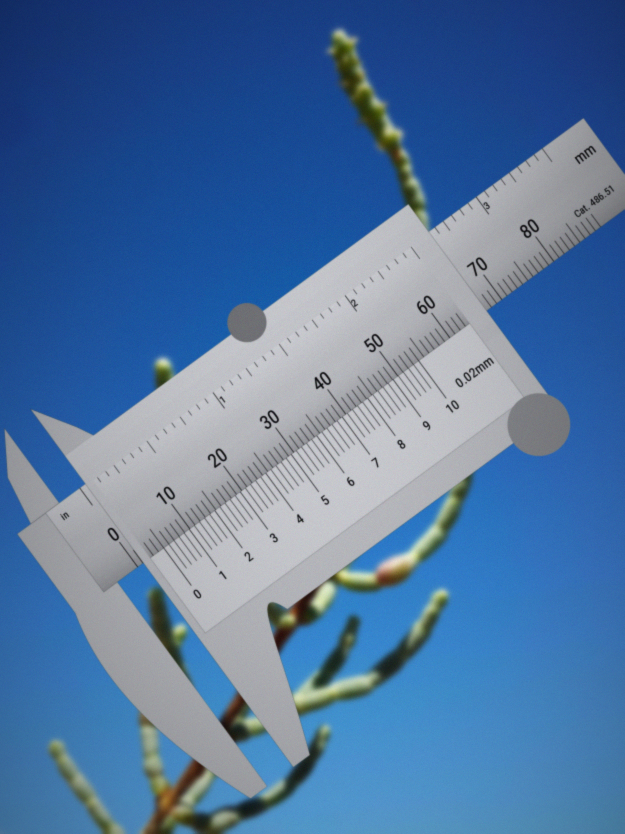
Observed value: 5.0
